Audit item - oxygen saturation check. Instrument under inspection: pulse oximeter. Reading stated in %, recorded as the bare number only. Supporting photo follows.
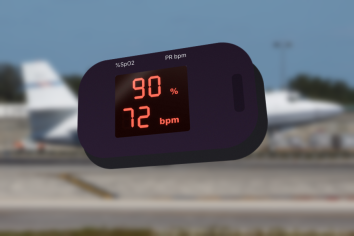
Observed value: 90
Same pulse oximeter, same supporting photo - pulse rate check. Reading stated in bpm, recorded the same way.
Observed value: 72
